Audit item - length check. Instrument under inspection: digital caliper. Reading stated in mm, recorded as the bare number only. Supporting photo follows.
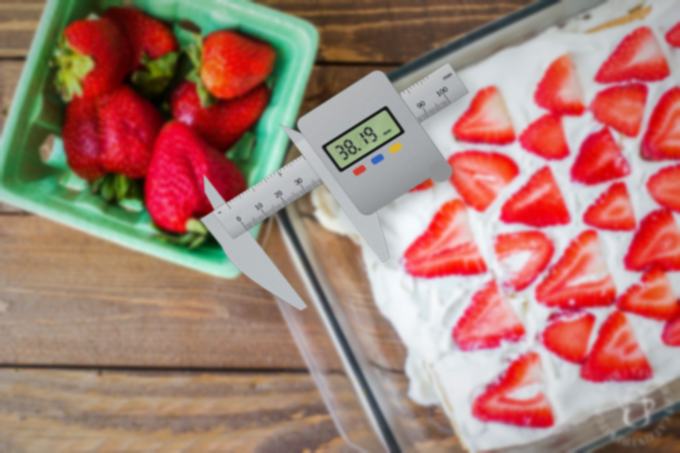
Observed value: 38.19
